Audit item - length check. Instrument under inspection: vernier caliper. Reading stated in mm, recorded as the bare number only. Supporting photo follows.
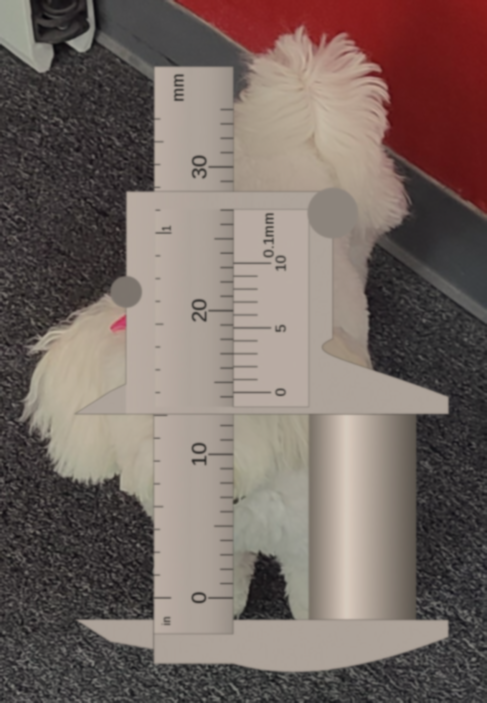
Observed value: 14.3
